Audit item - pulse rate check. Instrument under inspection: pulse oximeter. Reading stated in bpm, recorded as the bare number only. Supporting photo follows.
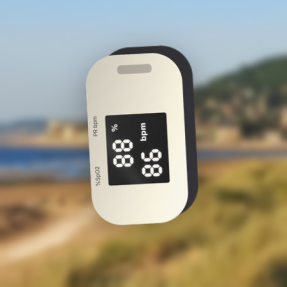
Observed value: 86
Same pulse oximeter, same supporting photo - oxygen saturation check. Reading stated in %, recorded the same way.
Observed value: 88
